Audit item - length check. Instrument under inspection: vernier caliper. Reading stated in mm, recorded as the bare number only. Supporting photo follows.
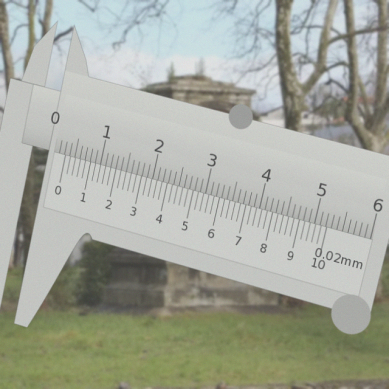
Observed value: 3.2
